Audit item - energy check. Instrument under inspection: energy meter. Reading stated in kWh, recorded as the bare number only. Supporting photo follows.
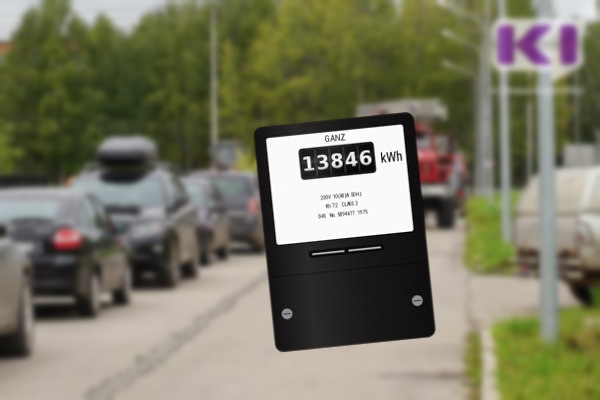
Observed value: 13846
